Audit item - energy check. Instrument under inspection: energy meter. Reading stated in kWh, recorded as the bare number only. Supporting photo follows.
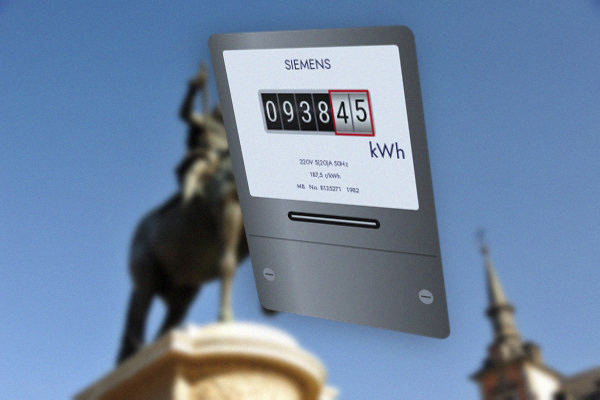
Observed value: 938.45
